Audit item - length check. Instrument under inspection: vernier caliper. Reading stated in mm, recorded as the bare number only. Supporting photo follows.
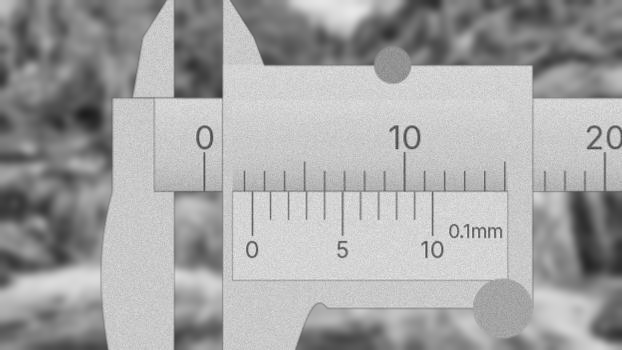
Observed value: 2.4
